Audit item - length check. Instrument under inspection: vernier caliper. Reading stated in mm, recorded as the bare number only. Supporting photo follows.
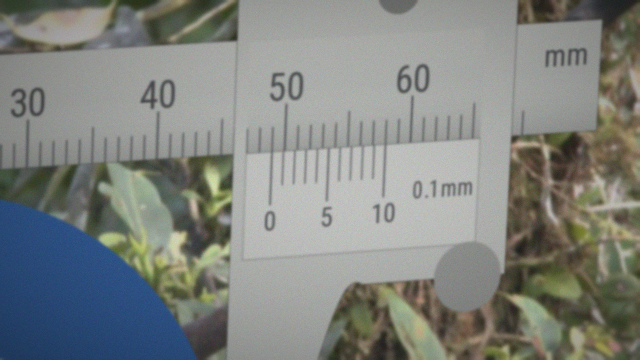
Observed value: 49.0
